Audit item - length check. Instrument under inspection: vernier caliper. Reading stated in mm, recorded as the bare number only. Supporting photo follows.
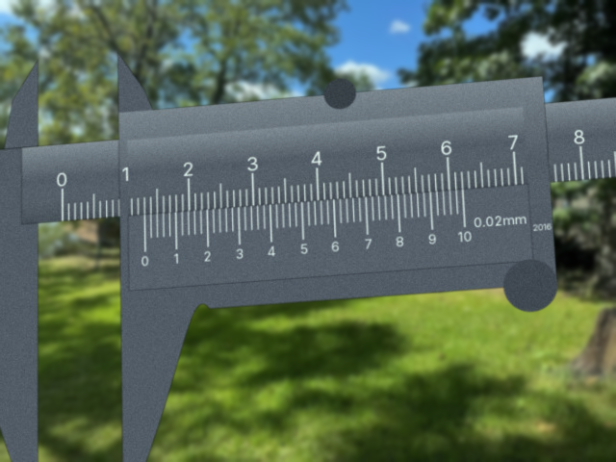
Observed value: 13.0
